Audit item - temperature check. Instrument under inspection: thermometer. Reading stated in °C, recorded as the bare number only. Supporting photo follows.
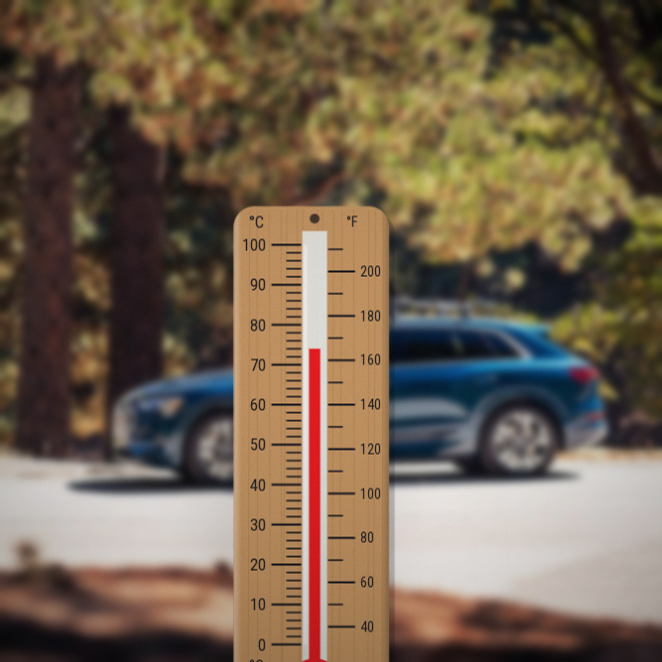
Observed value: 74
